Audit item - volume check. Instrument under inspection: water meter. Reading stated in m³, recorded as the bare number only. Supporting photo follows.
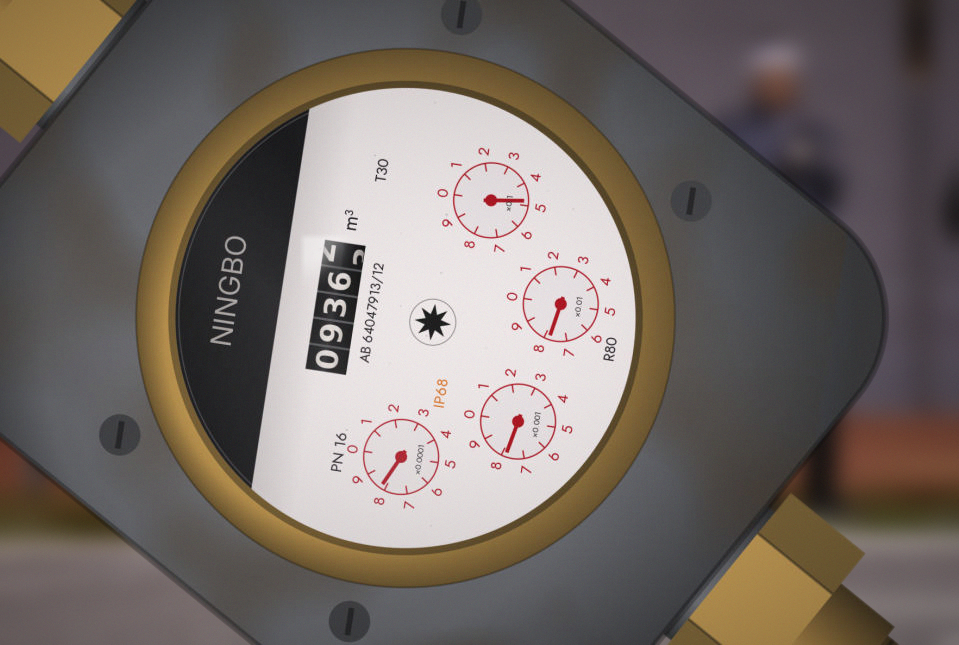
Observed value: 9362.4778
